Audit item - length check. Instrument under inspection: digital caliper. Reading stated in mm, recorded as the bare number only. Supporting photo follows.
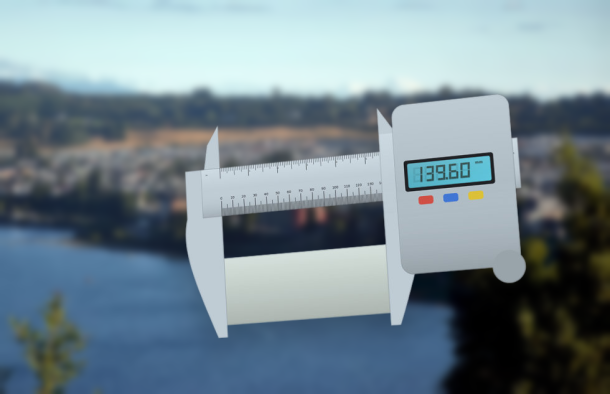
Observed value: 139.60
